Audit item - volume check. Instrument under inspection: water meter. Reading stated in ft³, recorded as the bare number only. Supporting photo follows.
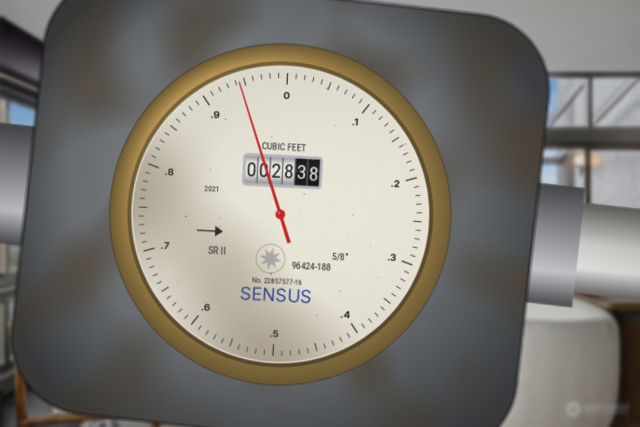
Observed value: 2837.94
